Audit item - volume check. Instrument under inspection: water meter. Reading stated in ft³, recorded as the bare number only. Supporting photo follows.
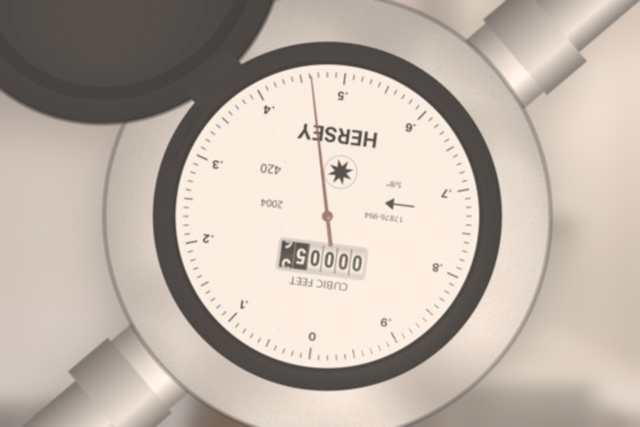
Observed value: 55.46
